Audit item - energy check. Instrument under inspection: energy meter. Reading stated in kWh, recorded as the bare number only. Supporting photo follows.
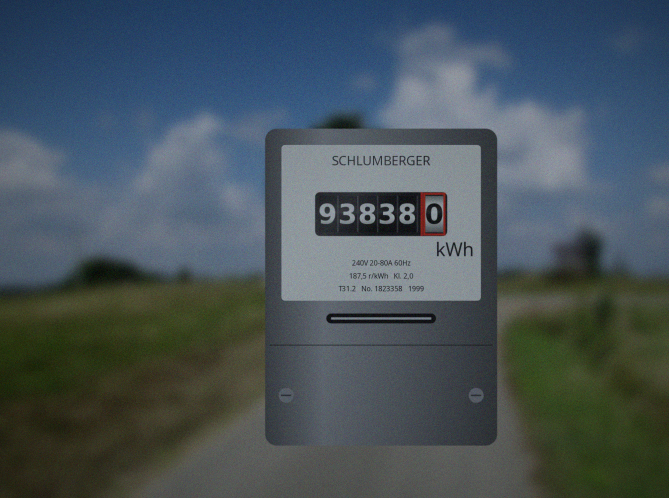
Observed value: 93838.0
